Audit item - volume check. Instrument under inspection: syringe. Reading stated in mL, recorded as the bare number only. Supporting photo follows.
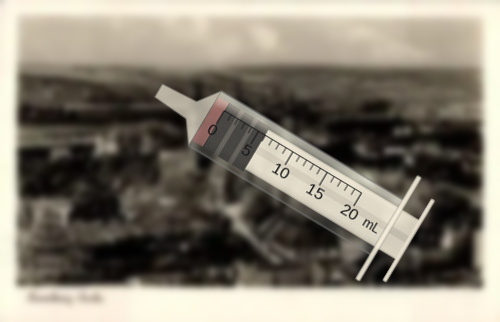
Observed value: 0
